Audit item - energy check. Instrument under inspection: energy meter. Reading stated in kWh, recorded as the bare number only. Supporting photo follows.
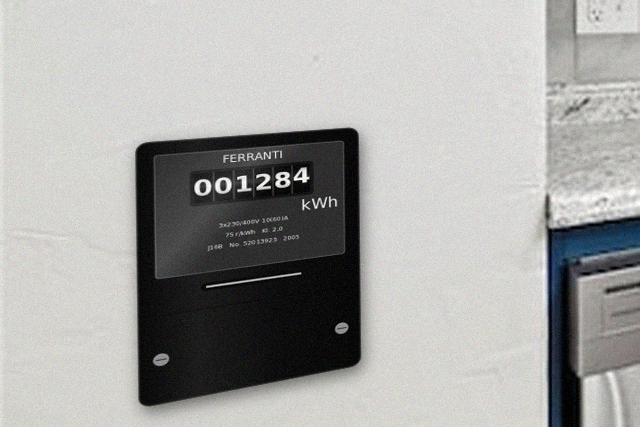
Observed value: 1284
